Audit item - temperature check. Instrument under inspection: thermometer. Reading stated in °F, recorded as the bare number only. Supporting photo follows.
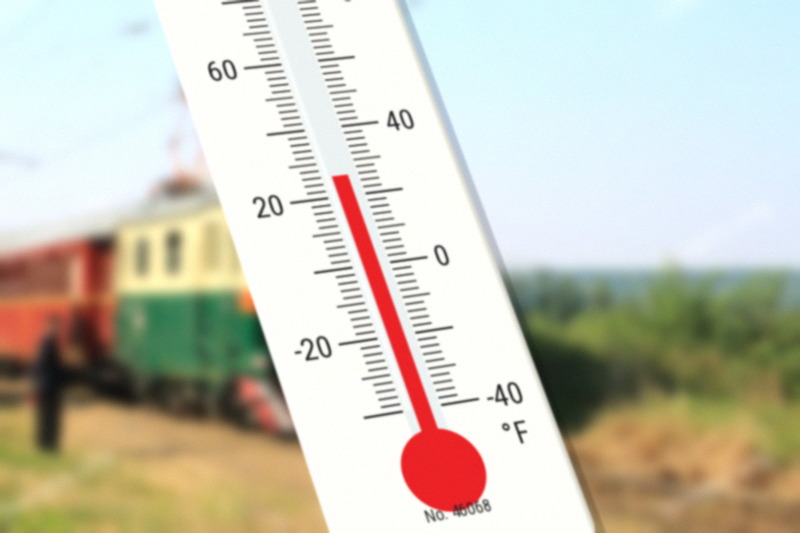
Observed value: 26
